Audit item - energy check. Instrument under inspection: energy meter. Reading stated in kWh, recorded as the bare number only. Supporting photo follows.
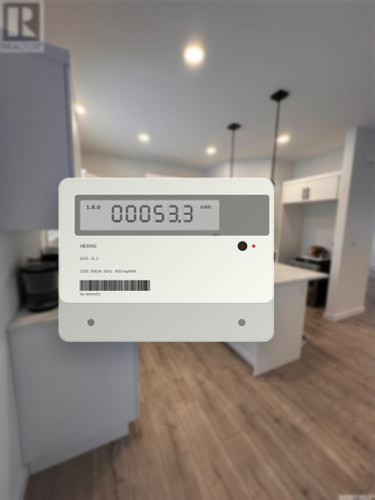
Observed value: 53.3
